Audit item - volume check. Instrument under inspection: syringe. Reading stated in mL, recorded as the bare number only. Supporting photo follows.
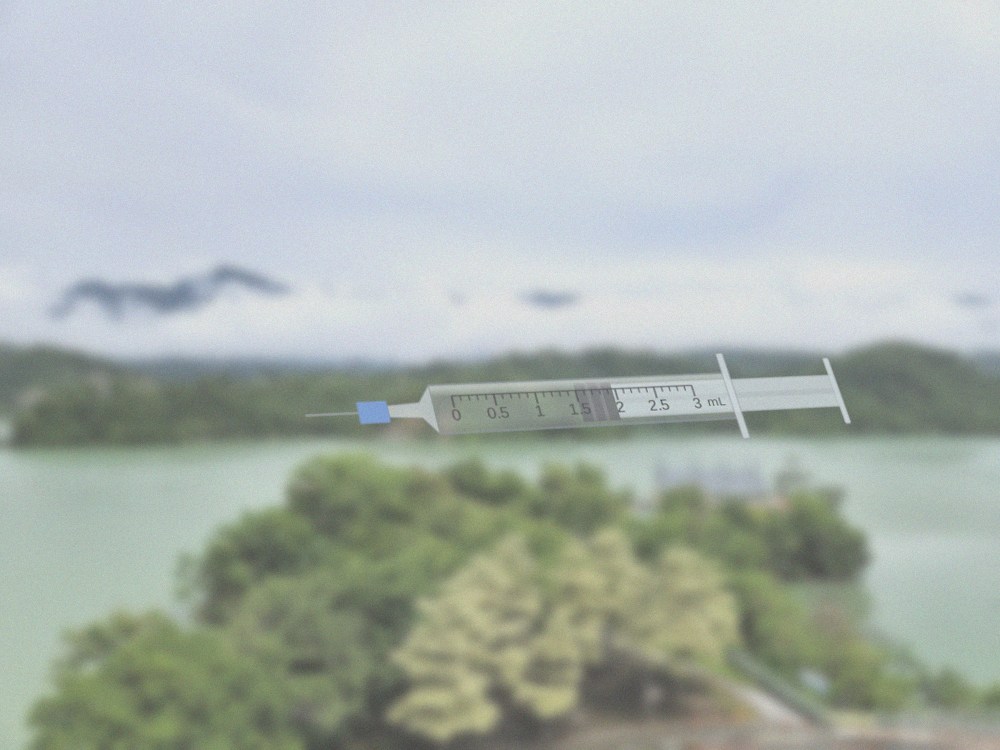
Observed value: 1.5
